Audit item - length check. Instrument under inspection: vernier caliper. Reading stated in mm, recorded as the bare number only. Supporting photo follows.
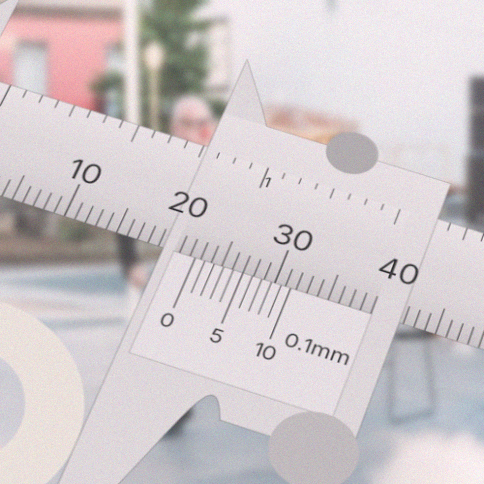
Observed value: 22.5
